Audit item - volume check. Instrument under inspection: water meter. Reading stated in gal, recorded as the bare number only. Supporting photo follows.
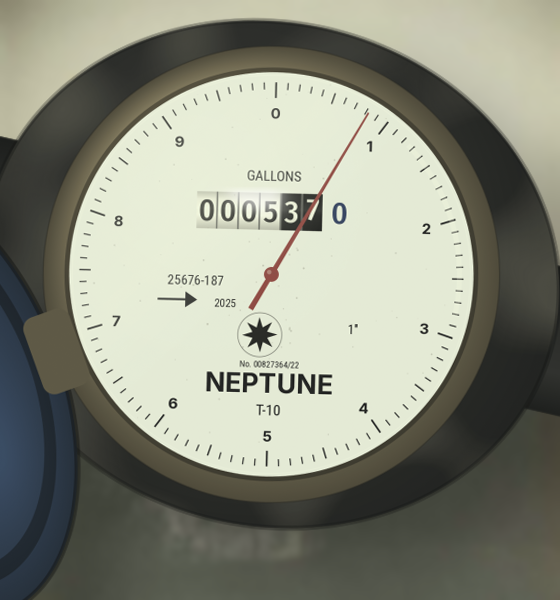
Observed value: 5370.8
